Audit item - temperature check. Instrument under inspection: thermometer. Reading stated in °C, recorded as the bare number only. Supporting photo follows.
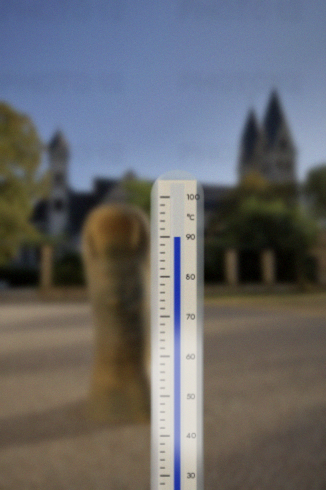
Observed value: 90
